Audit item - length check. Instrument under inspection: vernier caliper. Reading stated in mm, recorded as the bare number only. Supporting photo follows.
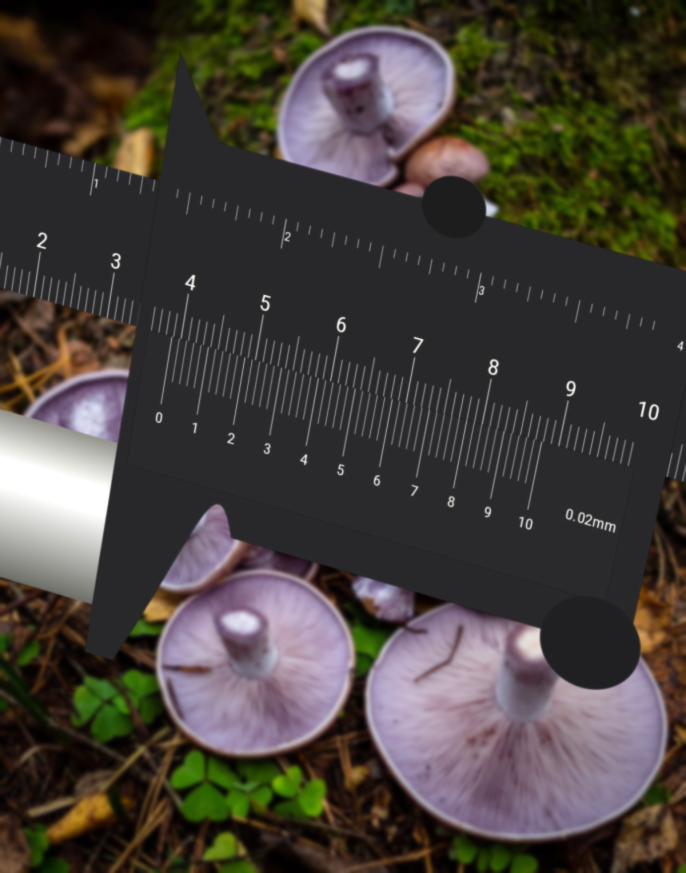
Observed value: 38.8
